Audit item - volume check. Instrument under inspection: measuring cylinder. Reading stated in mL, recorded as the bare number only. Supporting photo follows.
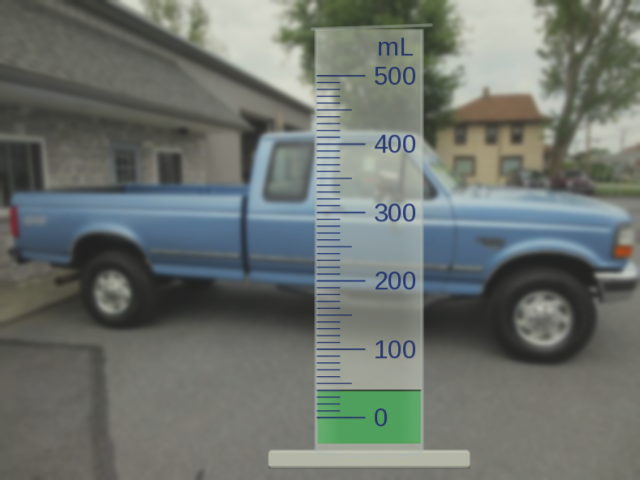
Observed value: 40
